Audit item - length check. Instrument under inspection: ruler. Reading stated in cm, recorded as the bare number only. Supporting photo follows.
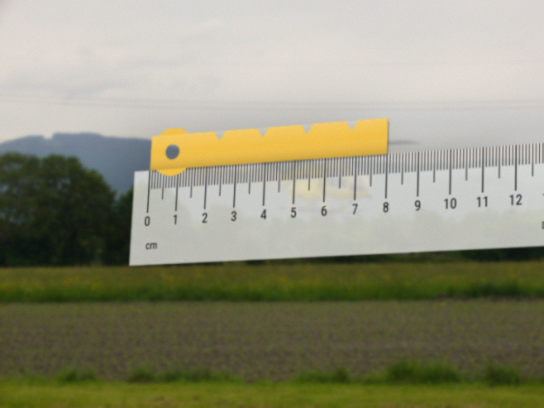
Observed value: 8
